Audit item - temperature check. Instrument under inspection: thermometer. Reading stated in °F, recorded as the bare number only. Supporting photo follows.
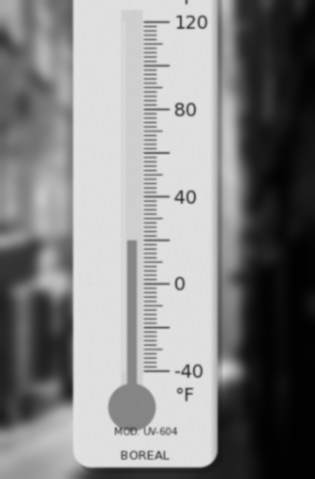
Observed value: 20
